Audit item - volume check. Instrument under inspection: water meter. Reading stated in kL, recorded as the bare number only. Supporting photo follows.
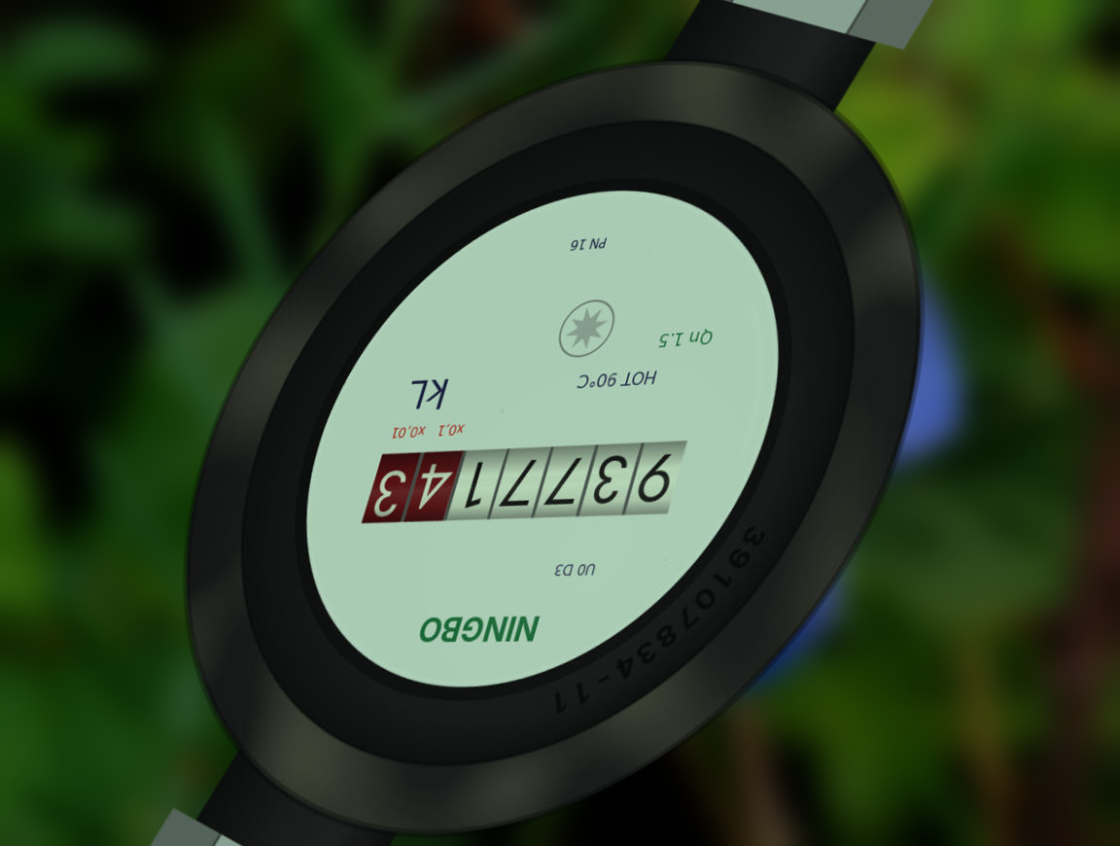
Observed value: 93771.43
